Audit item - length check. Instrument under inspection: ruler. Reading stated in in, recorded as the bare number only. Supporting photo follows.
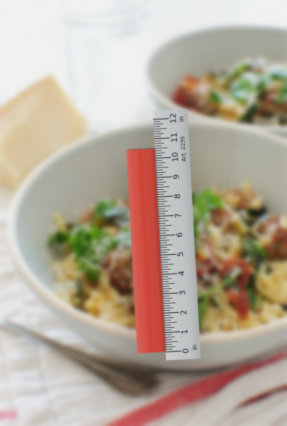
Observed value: 10.5
